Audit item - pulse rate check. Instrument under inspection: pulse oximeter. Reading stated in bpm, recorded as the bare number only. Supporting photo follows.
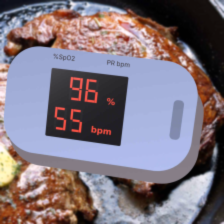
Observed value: 55
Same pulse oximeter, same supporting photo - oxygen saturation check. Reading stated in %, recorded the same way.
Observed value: 96
